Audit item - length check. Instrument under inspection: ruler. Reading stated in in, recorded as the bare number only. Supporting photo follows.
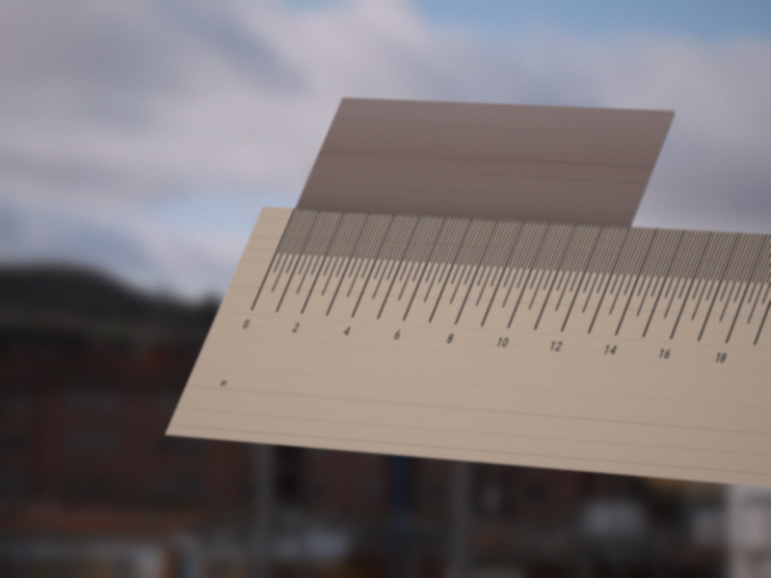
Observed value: 13
